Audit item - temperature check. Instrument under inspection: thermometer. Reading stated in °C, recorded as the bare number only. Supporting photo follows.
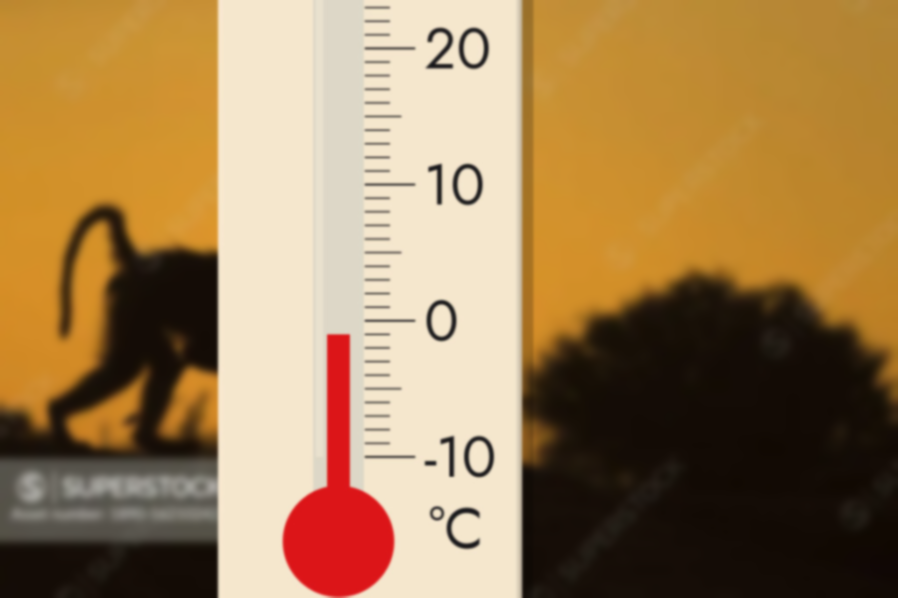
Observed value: -1
